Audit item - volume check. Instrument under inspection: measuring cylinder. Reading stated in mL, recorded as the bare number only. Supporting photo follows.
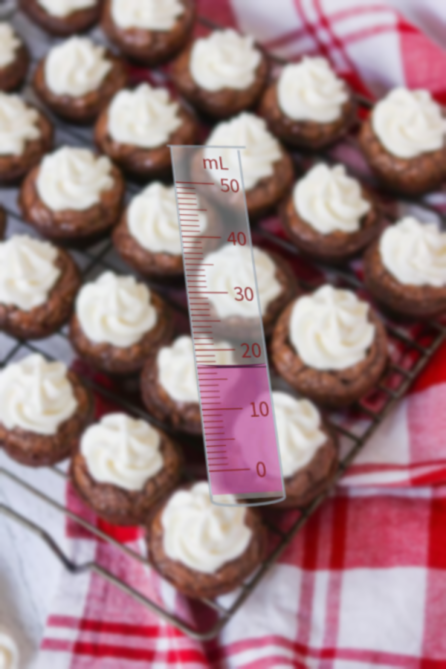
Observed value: 17
